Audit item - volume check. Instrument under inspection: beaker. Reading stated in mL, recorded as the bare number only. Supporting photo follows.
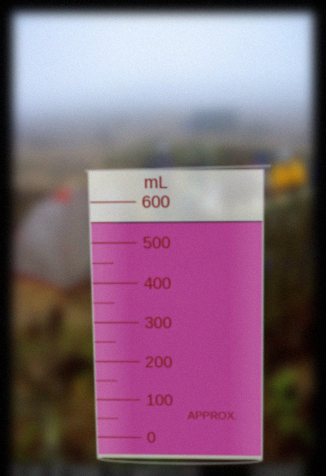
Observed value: 550
